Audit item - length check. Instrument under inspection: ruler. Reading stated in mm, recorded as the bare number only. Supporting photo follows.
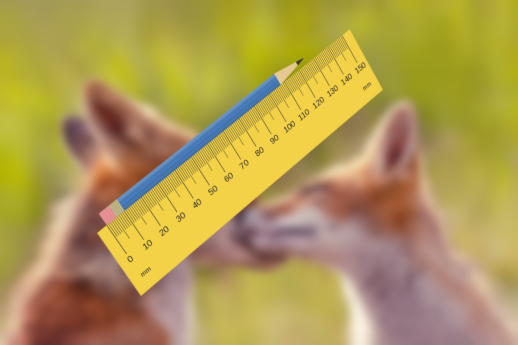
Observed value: 125
